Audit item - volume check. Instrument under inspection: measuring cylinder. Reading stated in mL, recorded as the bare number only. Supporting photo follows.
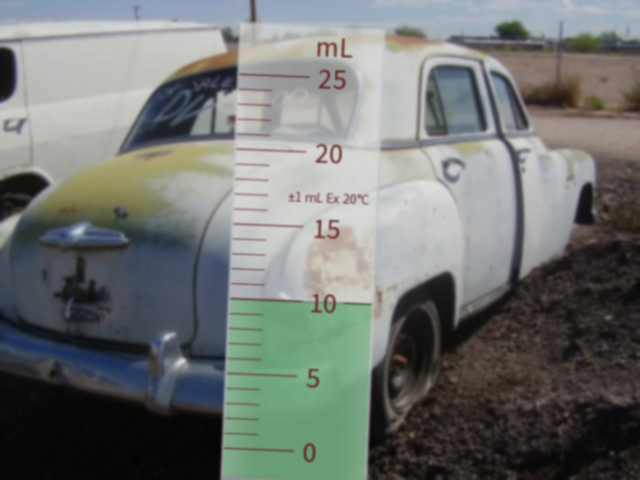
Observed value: 10
